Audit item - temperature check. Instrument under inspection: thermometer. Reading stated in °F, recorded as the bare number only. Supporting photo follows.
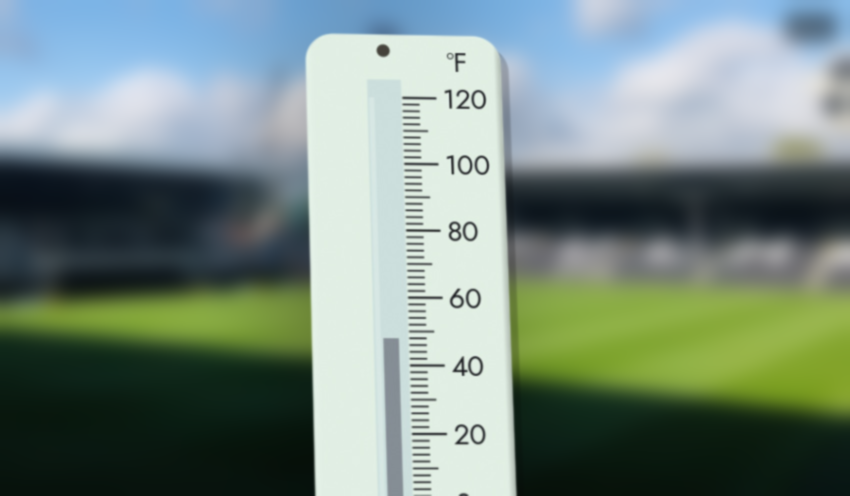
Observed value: 48
